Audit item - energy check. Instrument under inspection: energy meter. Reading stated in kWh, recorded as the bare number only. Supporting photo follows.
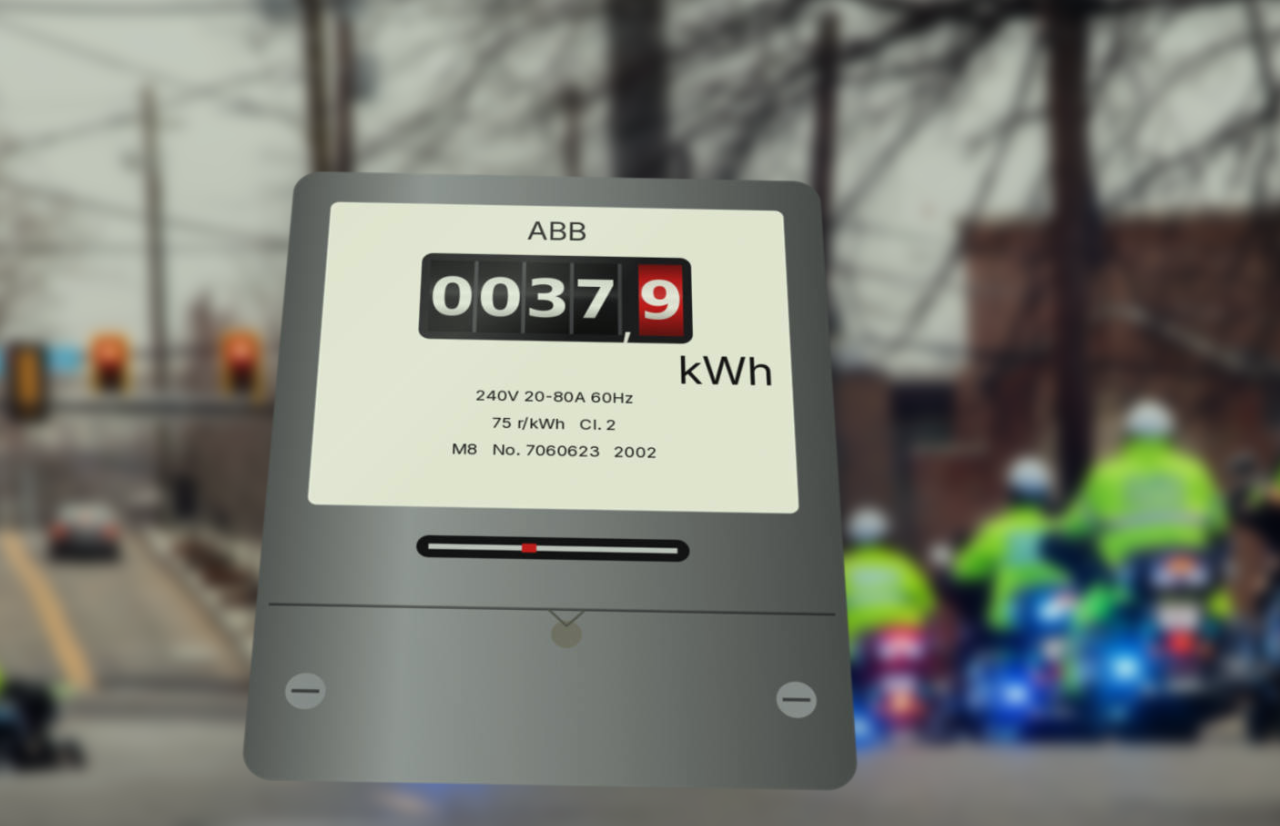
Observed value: 37.9
